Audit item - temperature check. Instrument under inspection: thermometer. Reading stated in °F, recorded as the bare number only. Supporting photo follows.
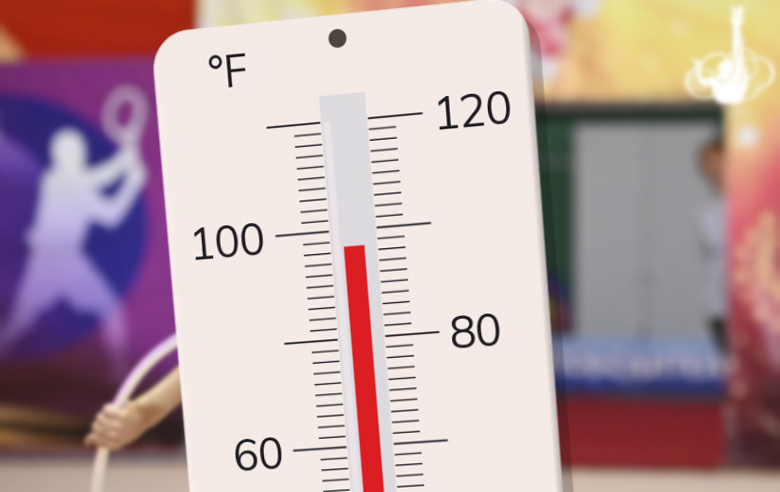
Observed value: 97
